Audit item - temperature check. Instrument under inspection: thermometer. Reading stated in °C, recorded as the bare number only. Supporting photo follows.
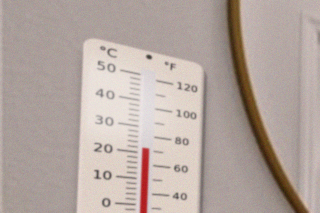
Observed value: 22
